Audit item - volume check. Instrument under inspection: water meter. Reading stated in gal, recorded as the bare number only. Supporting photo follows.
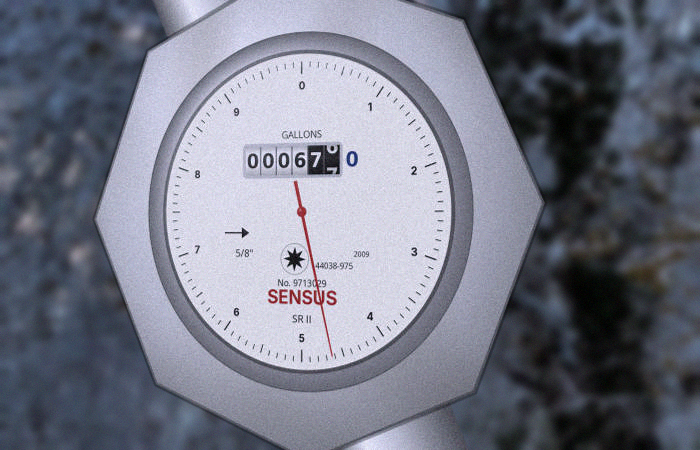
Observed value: 6764.6
